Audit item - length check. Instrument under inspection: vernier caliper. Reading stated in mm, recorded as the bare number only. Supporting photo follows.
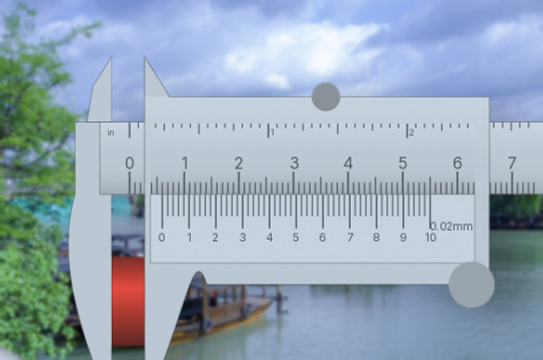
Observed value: 6.0
